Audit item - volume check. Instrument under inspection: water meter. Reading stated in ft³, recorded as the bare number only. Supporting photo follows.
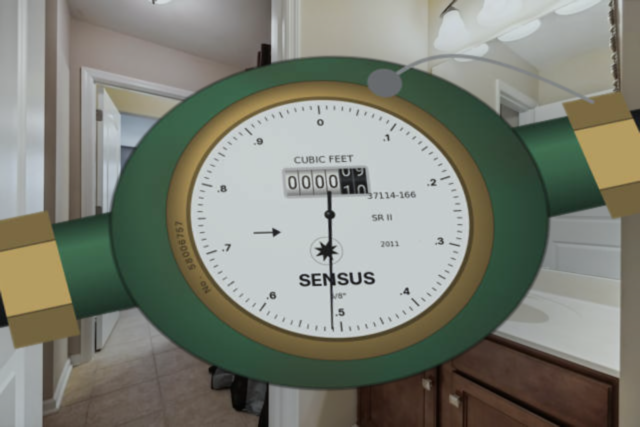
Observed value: 9.51
